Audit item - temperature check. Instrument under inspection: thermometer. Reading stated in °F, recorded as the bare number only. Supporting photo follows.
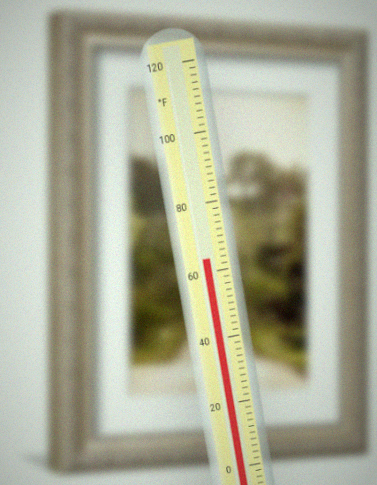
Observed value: 64
